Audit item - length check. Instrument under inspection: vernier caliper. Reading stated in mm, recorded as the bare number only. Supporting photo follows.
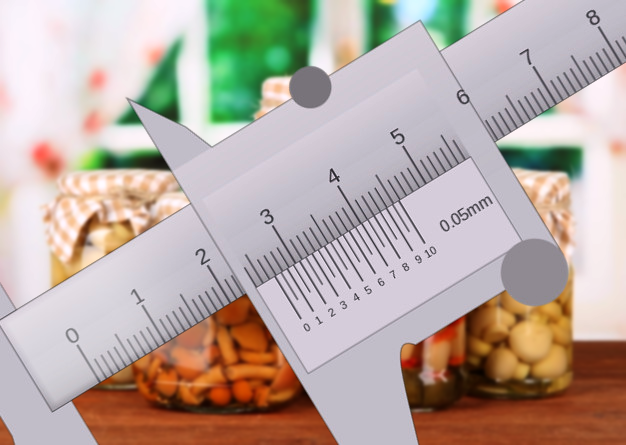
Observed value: 26.8
